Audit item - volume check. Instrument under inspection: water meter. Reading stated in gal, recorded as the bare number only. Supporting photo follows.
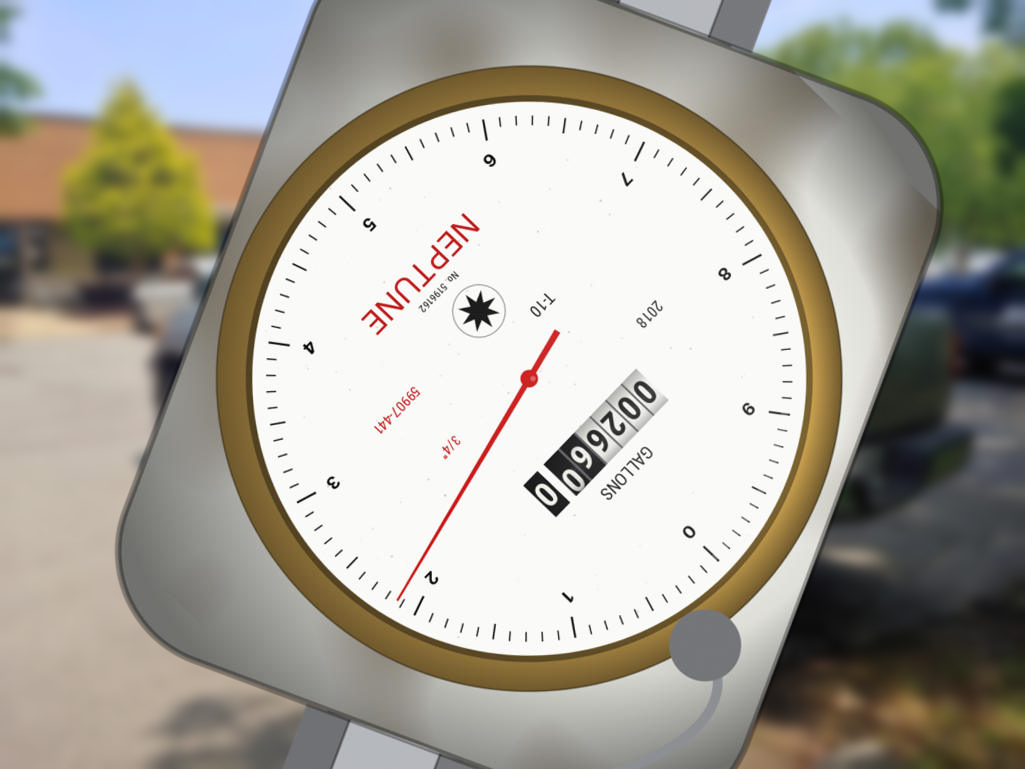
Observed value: 26602.1
